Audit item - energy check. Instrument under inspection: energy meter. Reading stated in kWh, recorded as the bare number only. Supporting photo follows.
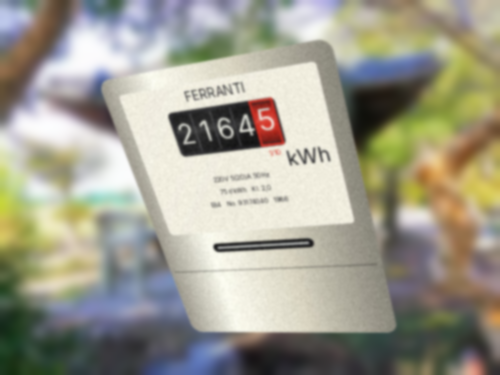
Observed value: 2164.5
